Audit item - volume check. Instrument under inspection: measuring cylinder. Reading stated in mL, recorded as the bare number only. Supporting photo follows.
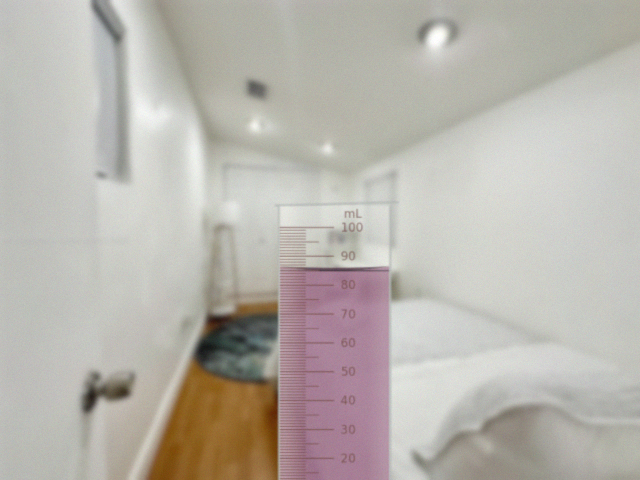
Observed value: 85
